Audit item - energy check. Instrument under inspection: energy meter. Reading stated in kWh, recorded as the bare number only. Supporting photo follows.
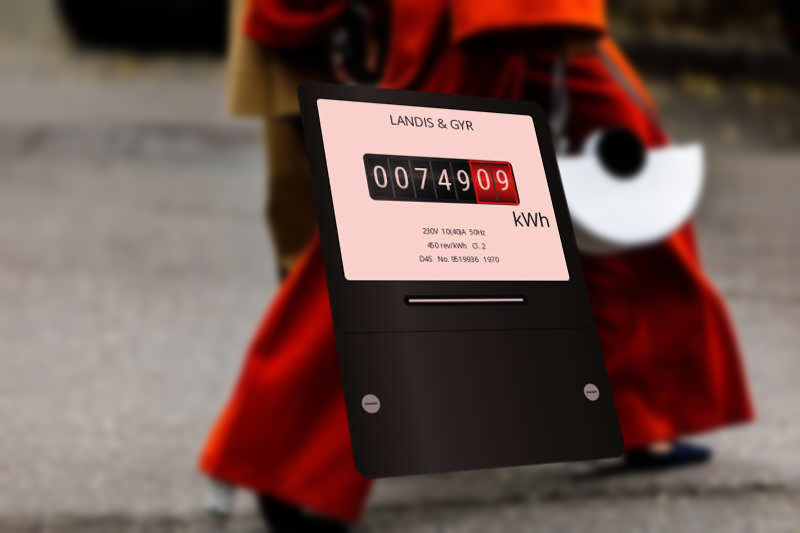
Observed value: 749.09
